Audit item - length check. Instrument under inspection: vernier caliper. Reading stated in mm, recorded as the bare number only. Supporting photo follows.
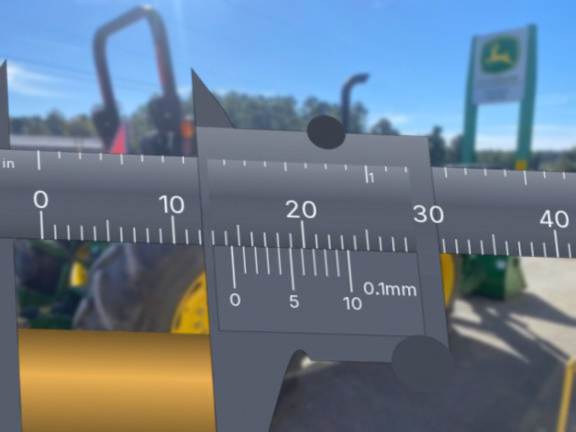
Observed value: 14.4
